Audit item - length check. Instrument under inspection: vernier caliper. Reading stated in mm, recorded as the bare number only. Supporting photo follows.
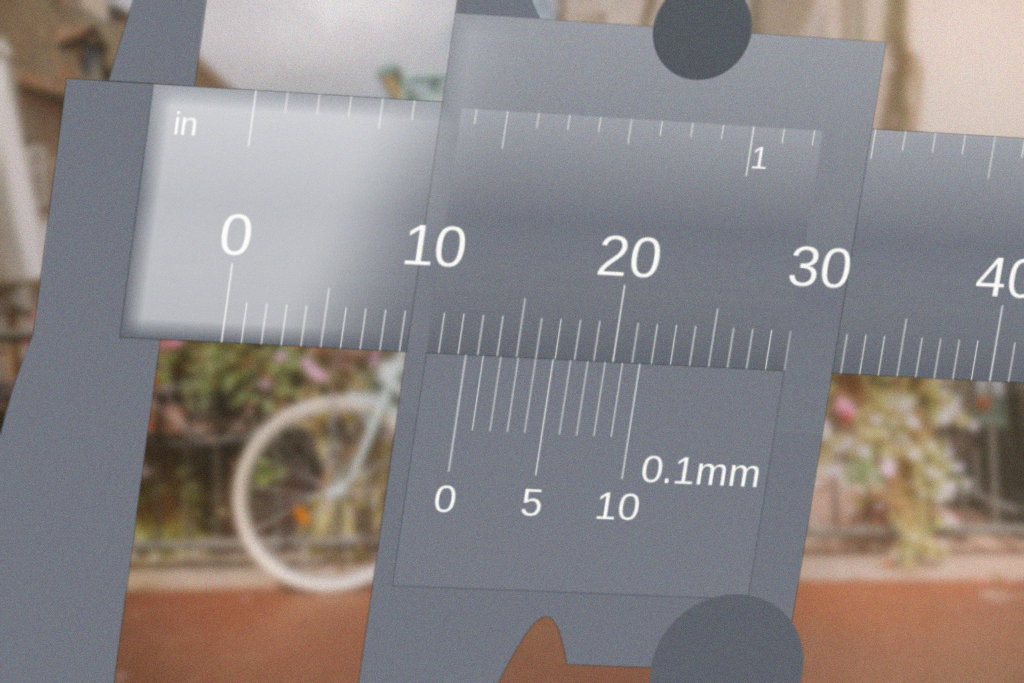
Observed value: 12.4
